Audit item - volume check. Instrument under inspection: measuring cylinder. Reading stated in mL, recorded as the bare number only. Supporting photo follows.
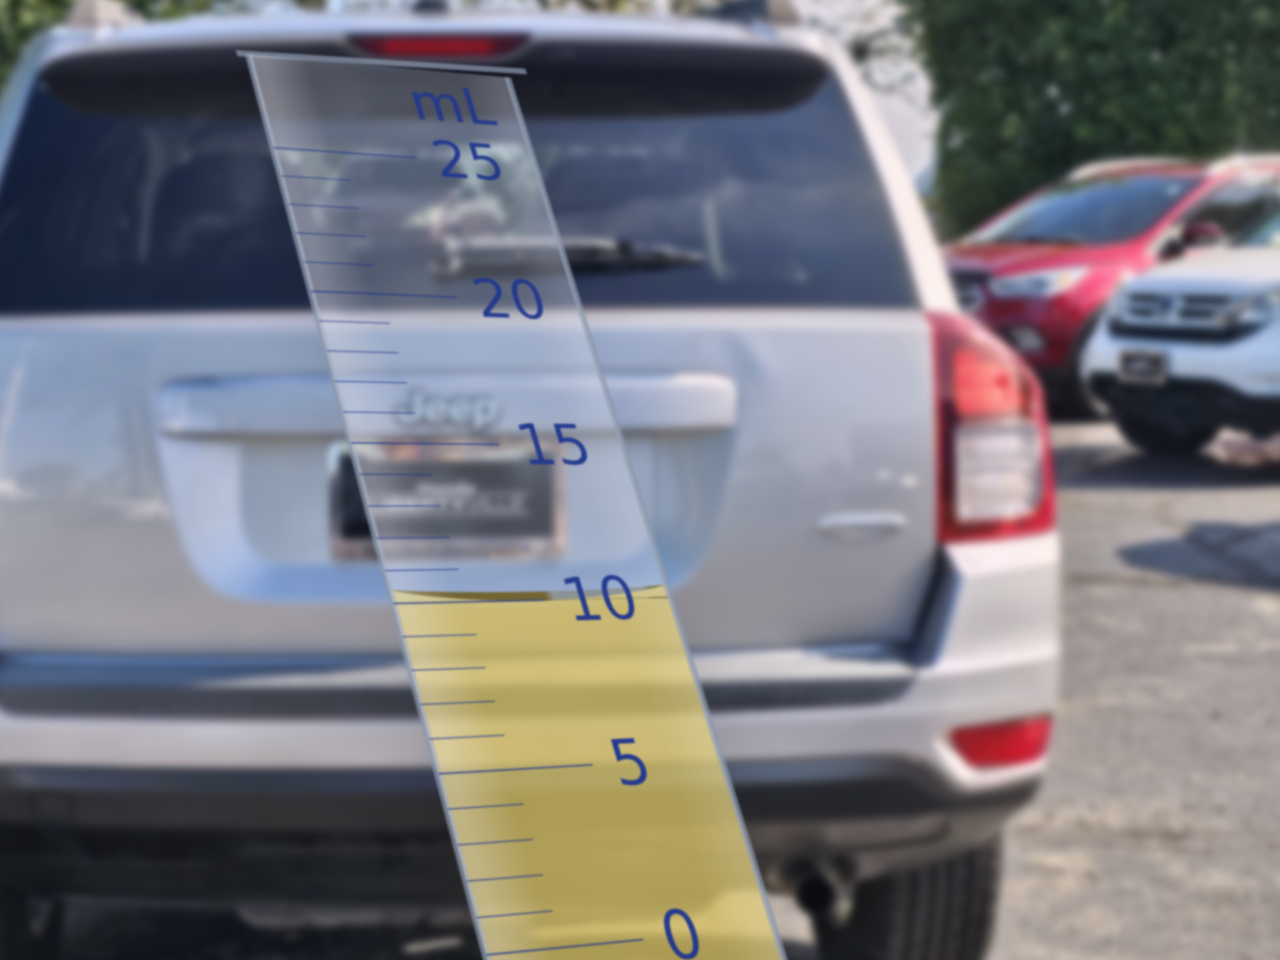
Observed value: 10
